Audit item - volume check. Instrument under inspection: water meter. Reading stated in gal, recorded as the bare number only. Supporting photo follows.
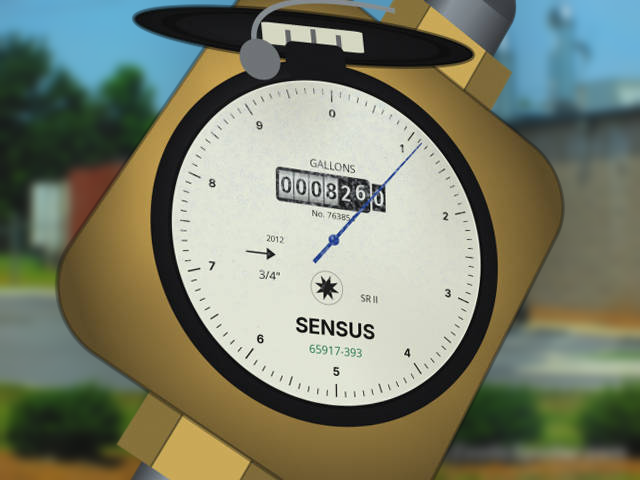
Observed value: 8261.1
